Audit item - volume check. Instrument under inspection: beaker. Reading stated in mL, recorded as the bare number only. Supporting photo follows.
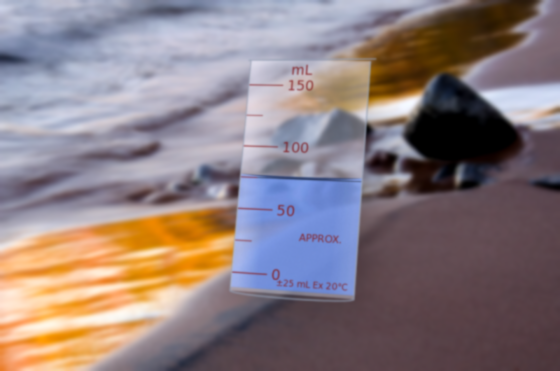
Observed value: 75
